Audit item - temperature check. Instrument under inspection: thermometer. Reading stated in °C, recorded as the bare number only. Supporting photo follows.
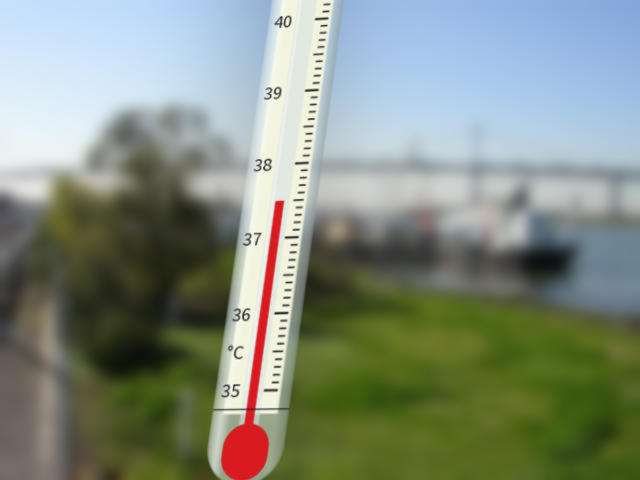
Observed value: 37.5
